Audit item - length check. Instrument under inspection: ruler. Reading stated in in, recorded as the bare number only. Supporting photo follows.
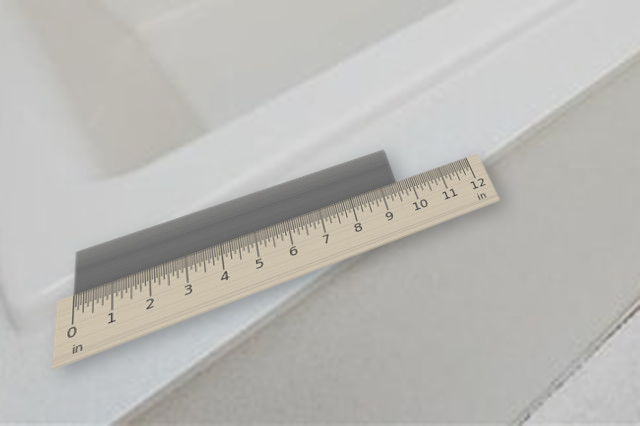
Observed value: 9.5
